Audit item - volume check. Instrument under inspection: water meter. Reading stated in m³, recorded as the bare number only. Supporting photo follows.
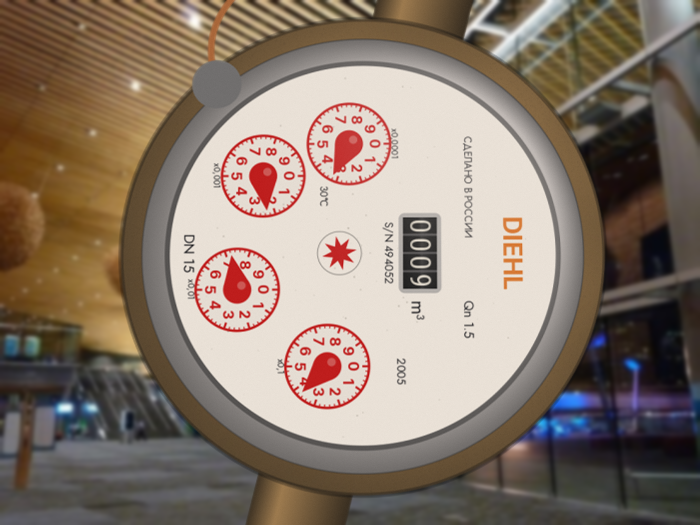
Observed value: 9.3723
